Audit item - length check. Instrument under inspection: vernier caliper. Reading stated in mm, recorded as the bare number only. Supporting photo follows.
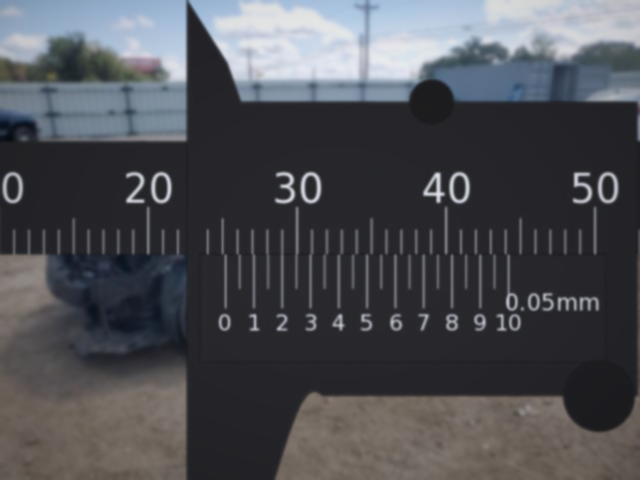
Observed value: 25.2
